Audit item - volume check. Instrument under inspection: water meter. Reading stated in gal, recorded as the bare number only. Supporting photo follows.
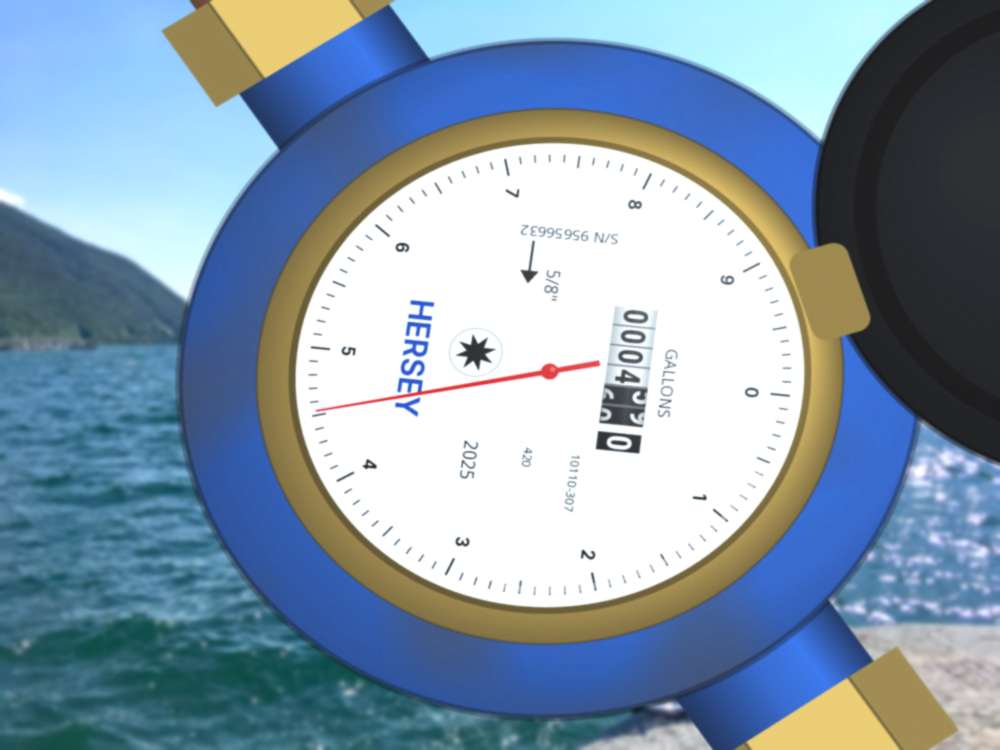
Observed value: 4594.5
